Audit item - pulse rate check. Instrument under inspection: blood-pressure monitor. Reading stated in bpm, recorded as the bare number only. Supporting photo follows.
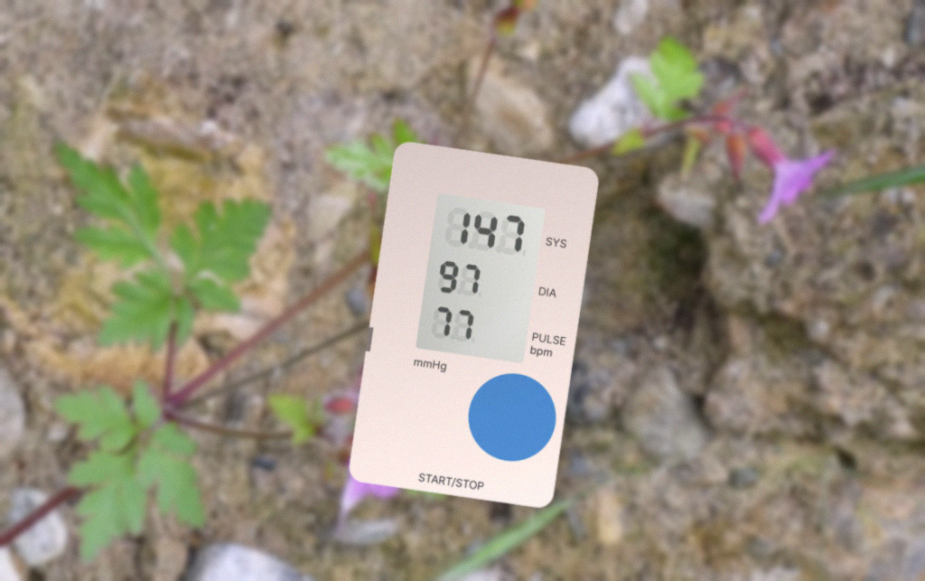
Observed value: 77
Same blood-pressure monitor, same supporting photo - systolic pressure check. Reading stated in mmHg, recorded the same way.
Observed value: 147
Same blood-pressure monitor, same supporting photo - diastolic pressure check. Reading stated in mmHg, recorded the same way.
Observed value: 97
